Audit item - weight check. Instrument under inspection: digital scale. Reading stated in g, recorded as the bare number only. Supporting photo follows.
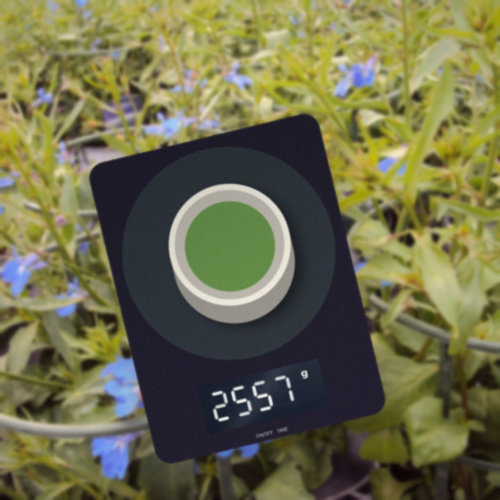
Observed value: 2557
